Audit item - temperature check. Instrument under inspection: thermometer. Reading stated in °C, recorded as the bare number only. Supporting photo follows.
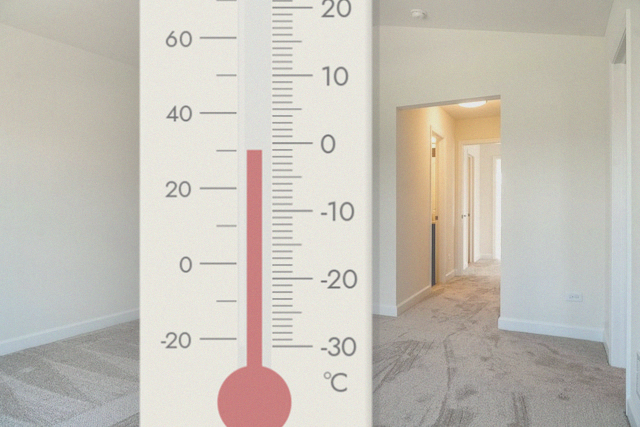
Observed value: -1
